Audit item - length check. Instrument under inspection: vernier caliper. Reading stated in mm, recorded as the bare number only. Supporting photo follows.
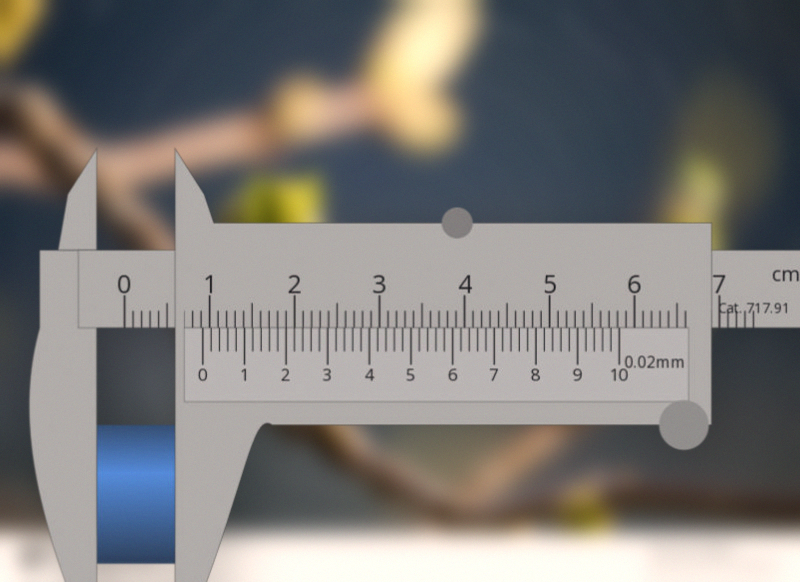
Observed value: 9.2
